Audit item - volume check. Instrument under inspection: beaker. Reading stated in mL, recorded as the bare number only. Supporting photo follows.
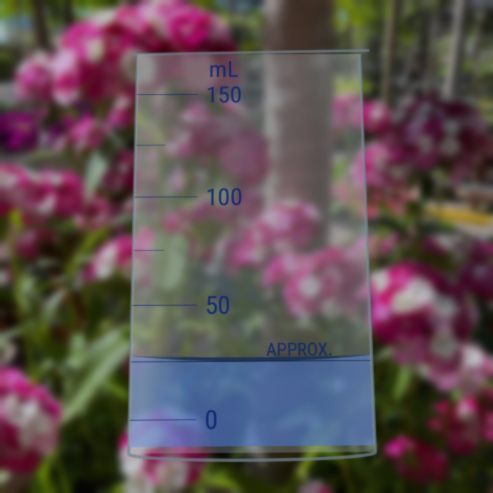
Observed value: 25
